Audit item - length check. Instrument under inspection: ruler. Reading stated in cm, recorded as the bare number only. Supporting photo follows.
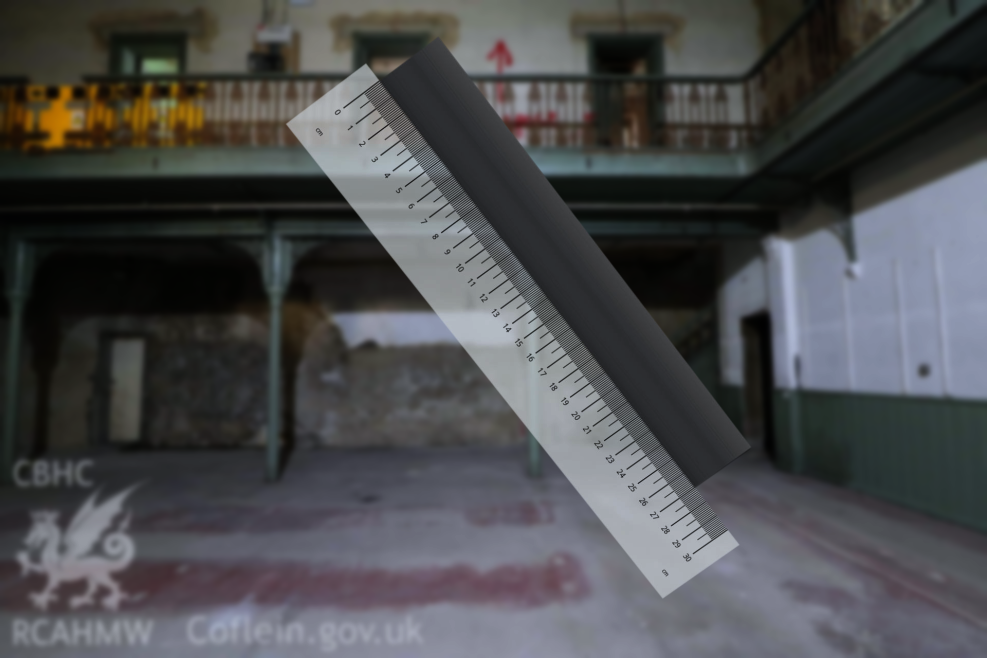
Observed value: 27
